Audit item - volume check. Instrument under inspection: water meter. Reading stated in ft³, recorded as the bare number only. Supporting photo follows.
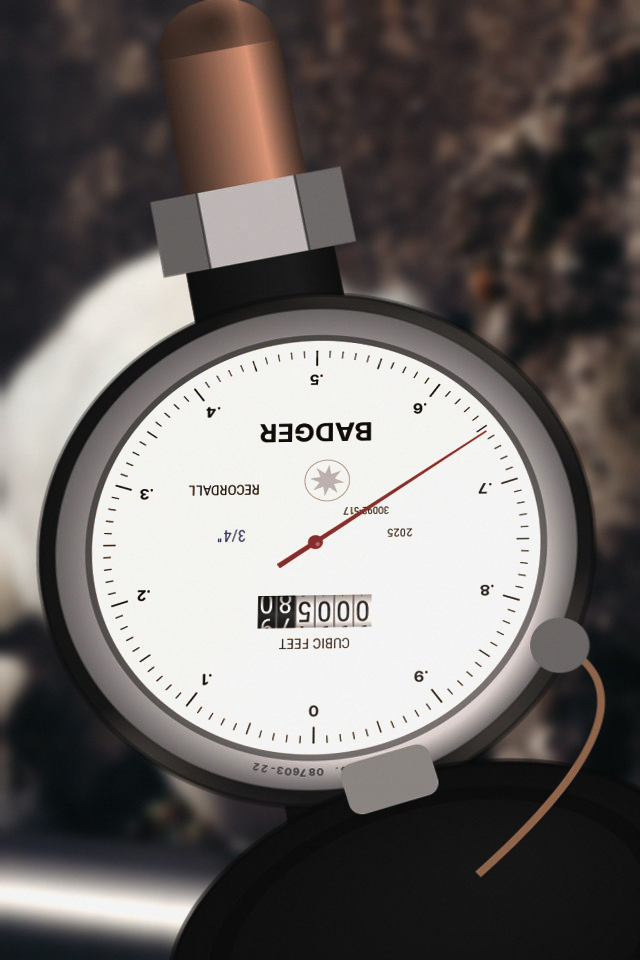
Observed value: 579.65
